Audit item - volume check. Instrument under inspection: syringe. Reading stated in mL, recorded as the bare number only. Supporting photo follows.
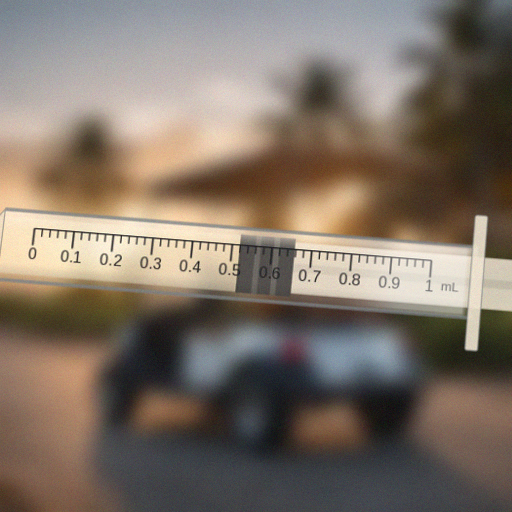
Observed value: 0.52
